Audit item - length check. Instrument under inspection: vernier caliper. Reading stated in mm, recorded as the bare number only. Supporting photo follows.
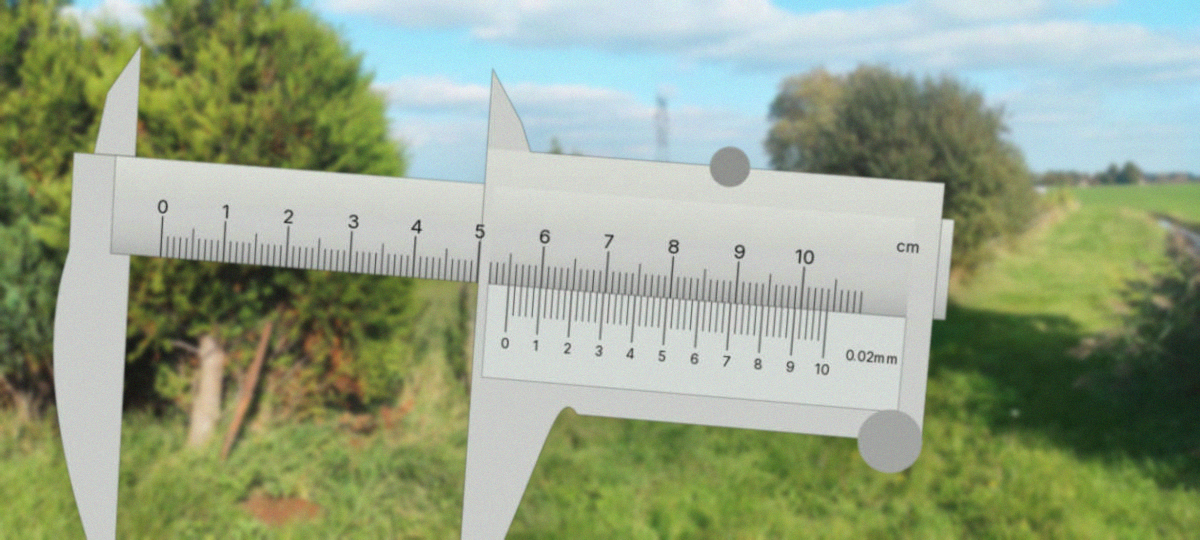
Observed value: 55.0
